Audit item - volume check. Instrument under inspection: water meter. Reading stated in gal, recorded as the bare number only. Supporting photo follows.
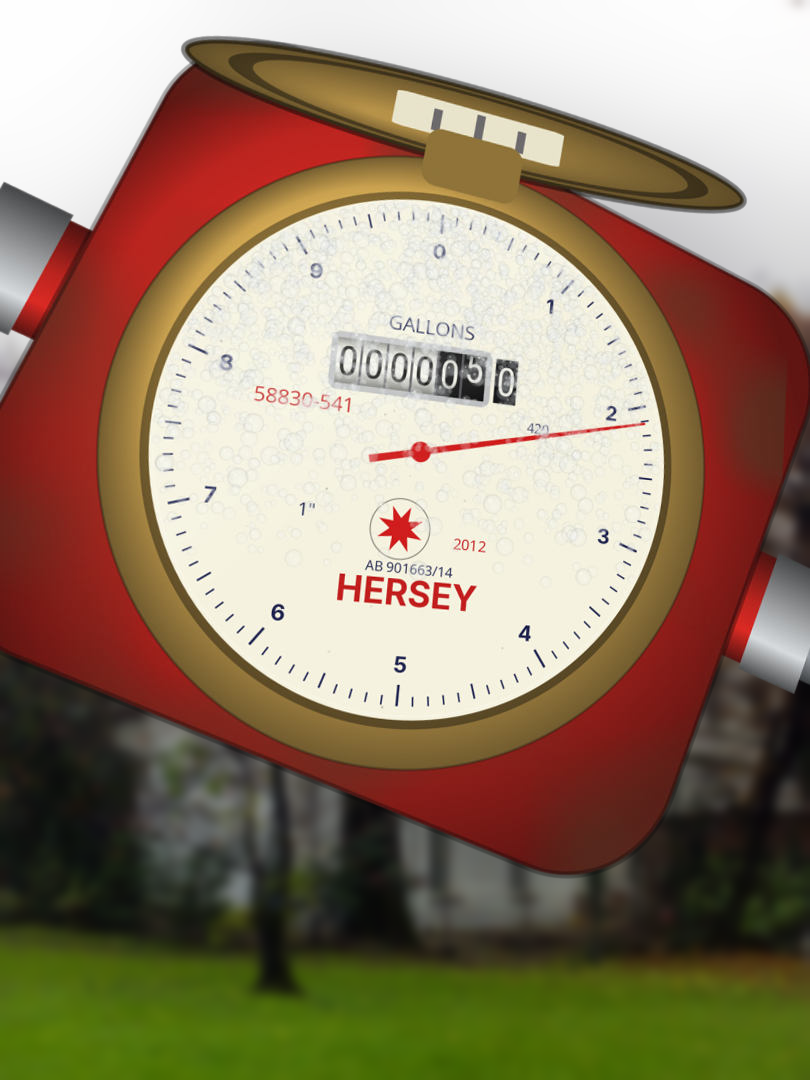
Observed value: 52.1
